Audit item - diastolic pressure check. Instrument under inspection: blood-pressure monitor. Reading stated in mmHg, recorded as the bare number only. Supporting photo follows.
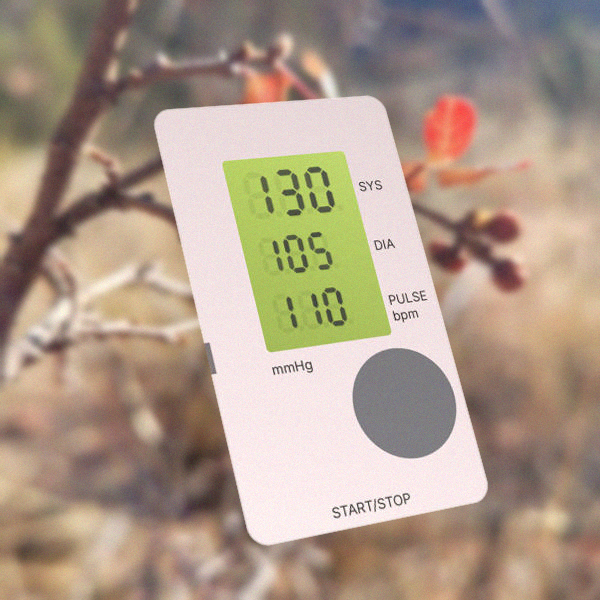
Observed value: 105
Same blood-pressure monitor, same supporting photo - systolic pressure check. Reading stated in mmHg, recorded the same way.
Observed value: 130
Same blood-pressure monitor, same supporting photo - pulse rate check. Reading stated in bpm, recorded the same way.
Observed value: 110
